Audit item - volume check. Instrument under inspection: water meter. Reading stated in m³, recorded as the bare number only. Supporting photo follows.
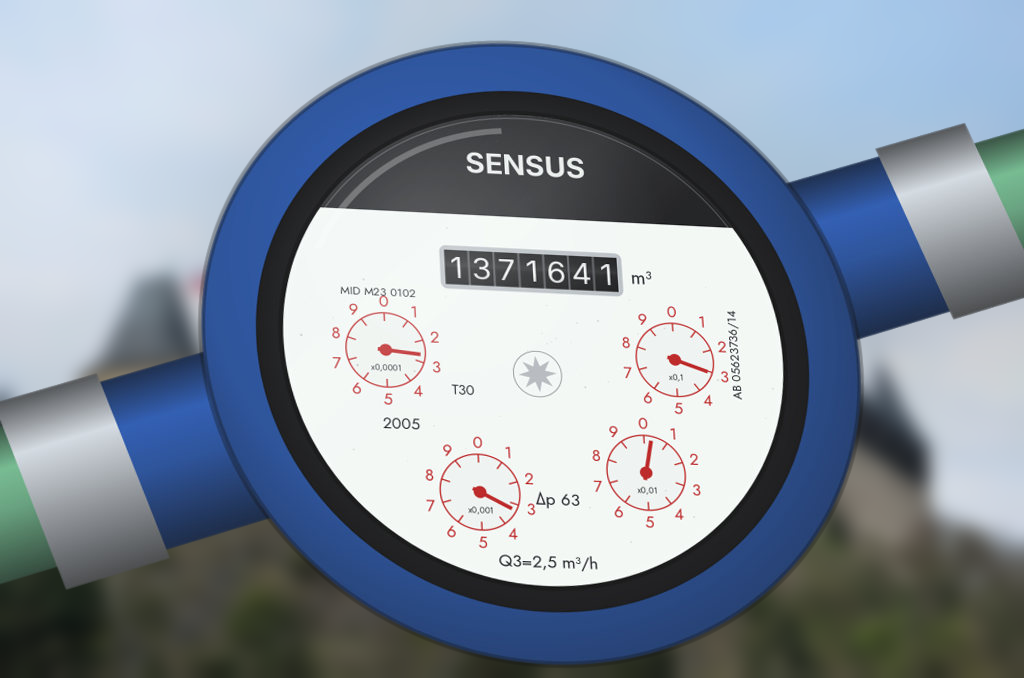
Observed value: 1371641.3032
